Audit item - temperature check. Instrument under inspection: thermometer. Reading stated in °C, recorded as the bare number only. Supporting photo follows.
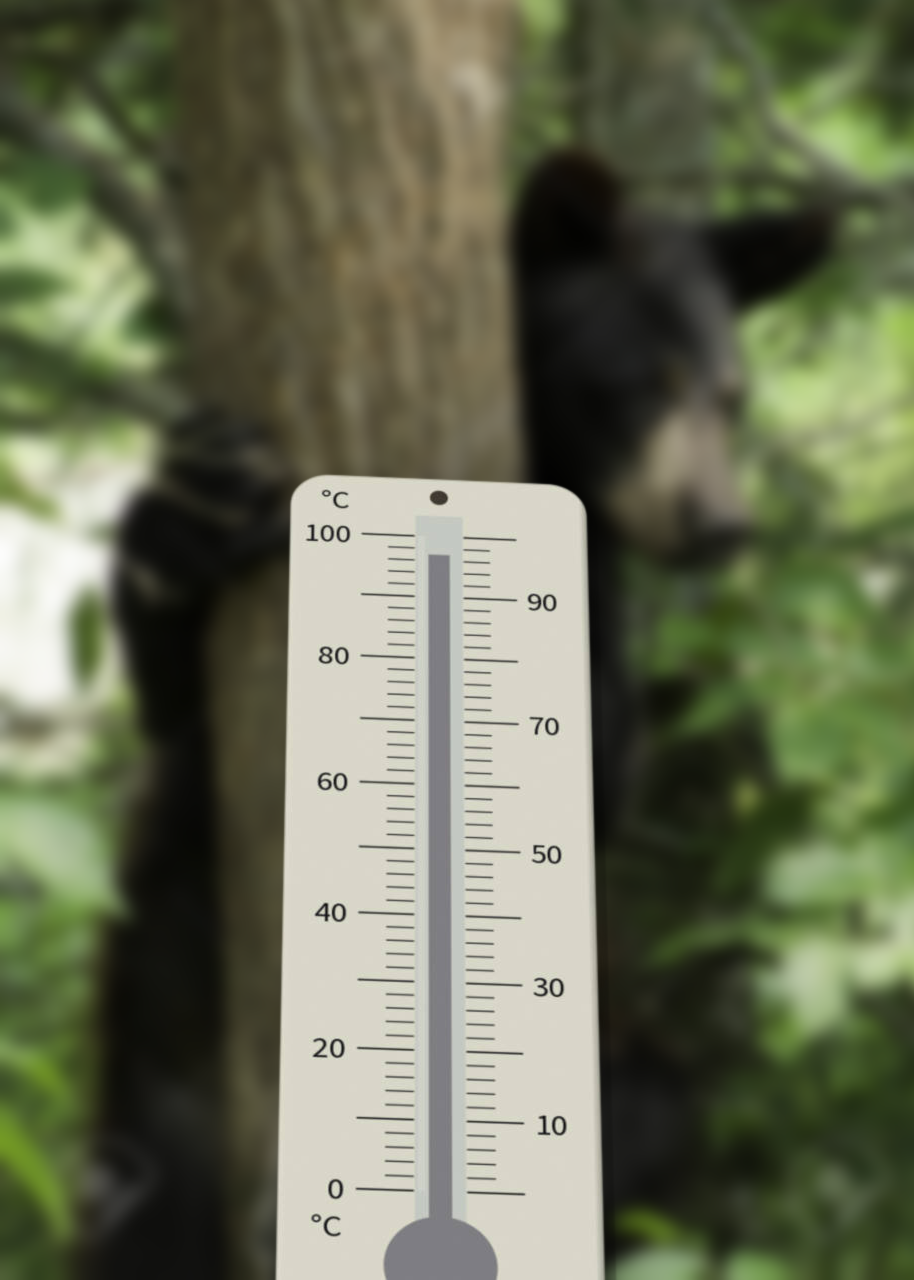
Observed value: 97
